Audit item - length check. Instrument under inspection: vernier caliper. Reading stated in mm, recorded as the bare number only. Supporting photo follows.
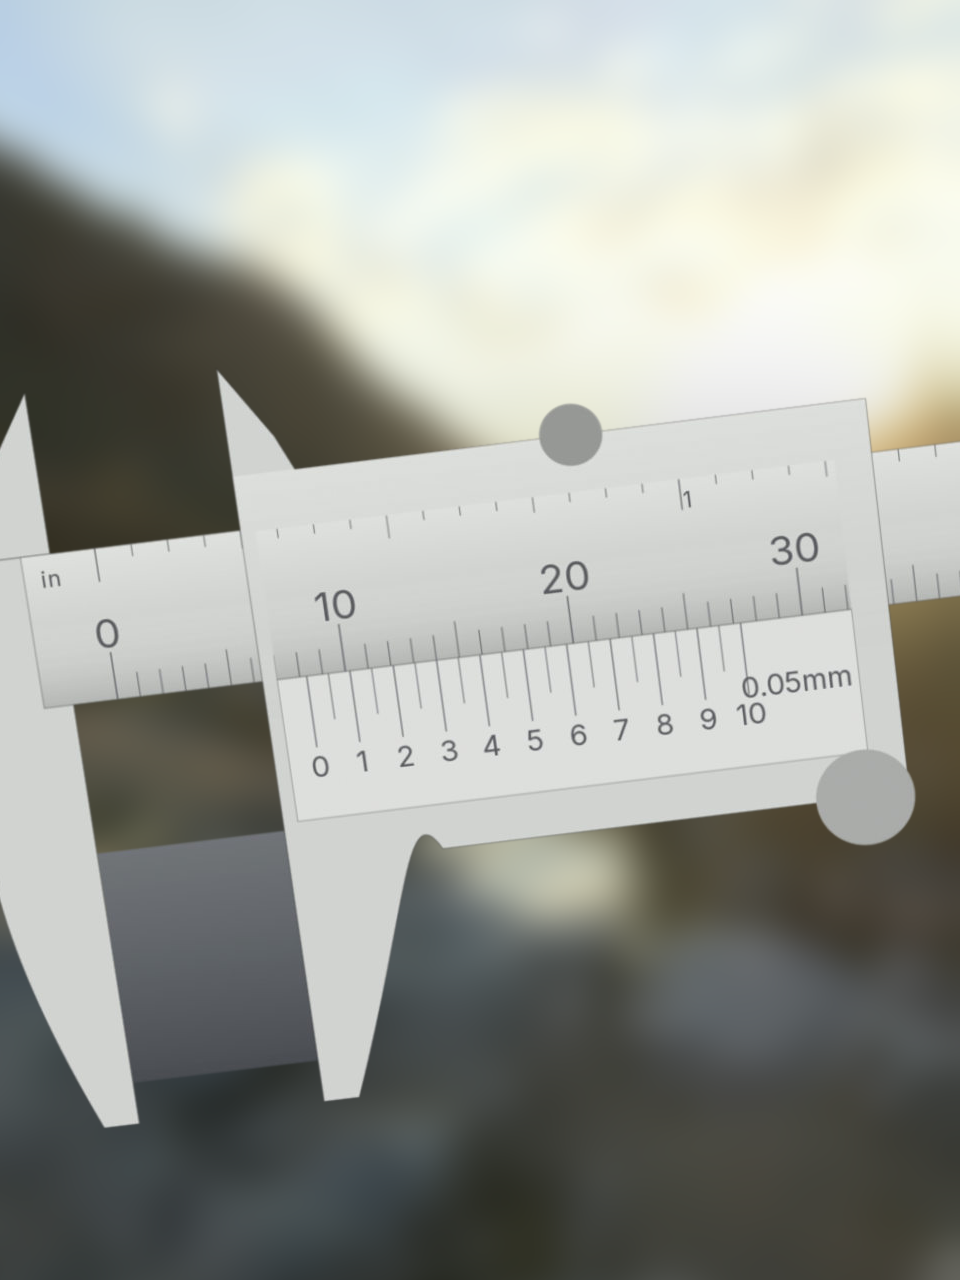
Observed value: 8.3
